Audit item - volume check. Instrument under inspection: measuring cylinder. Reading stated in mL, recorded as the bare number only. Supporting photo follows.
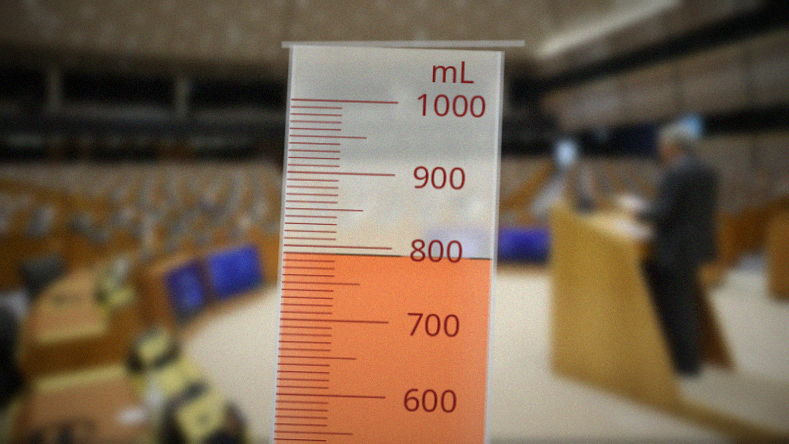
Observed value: 790
